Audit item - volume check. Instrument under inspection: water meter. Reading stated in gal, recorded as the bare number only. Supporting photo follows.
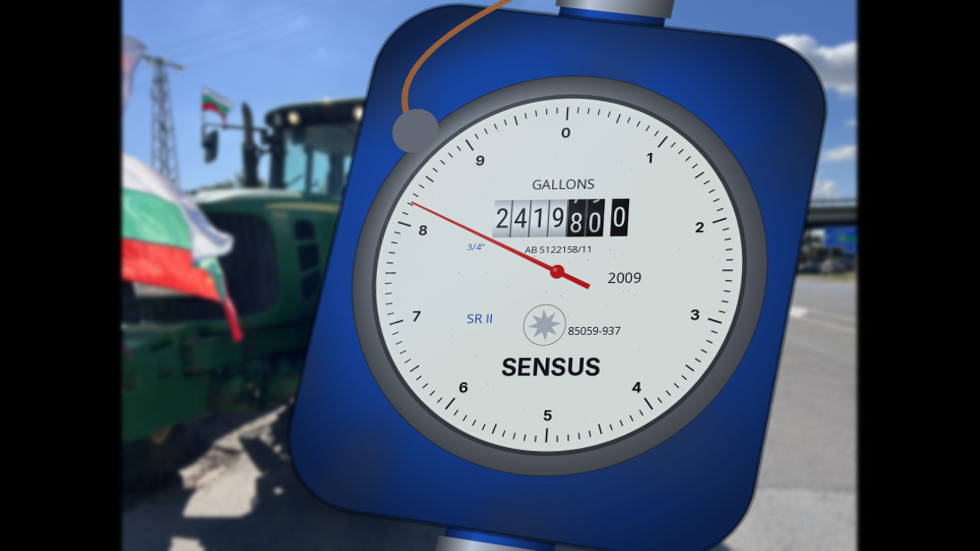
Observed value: 2419798.2
